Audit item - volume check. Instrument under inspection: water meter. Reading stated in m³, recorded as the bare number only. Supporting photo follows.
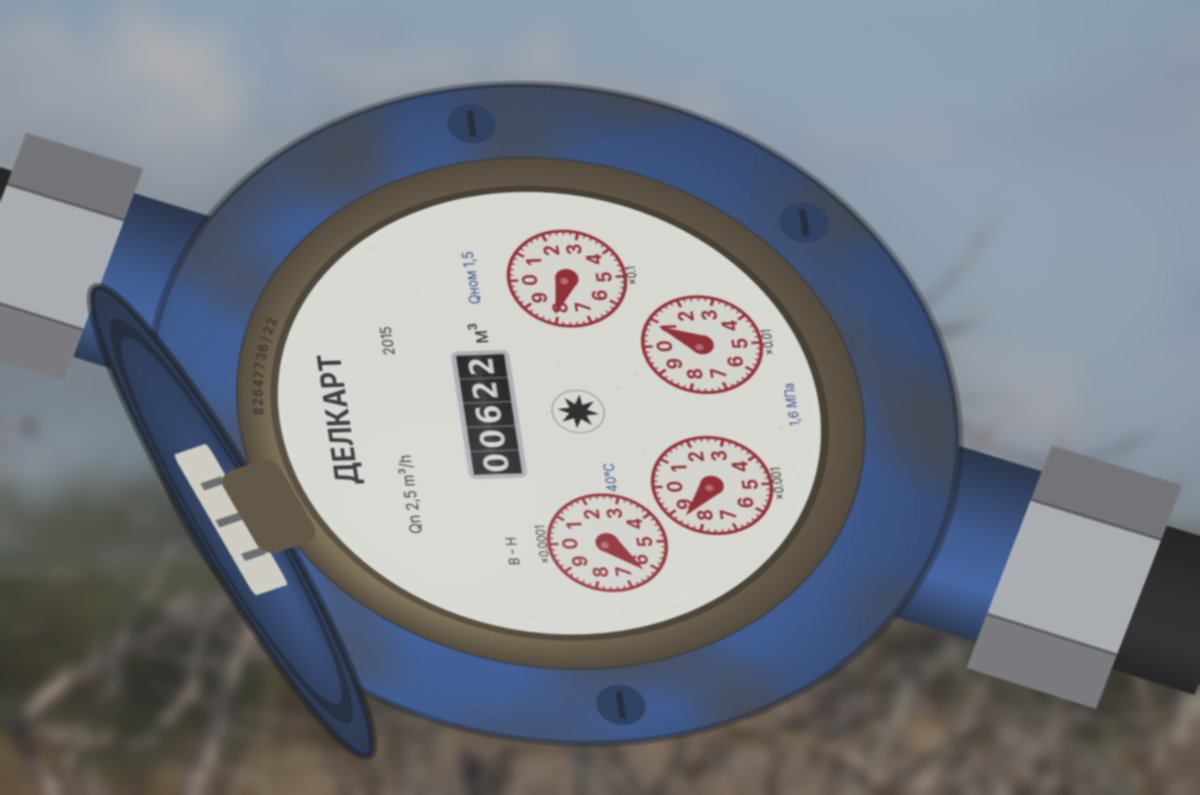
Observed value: 622.8086
